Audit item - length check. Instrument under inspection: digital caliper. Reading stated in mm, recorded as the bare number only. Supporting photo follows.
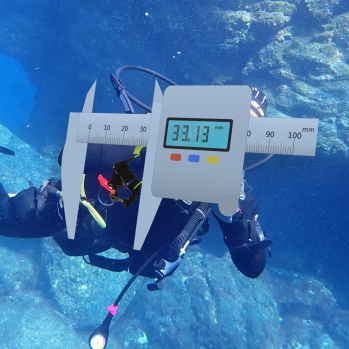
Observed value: 33.13
